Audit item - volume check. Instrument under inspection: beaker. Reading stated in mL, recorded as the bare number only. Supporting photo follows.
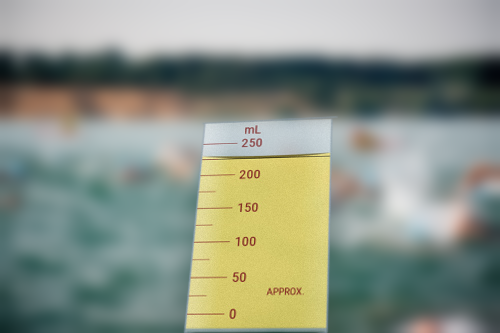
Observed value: 225
